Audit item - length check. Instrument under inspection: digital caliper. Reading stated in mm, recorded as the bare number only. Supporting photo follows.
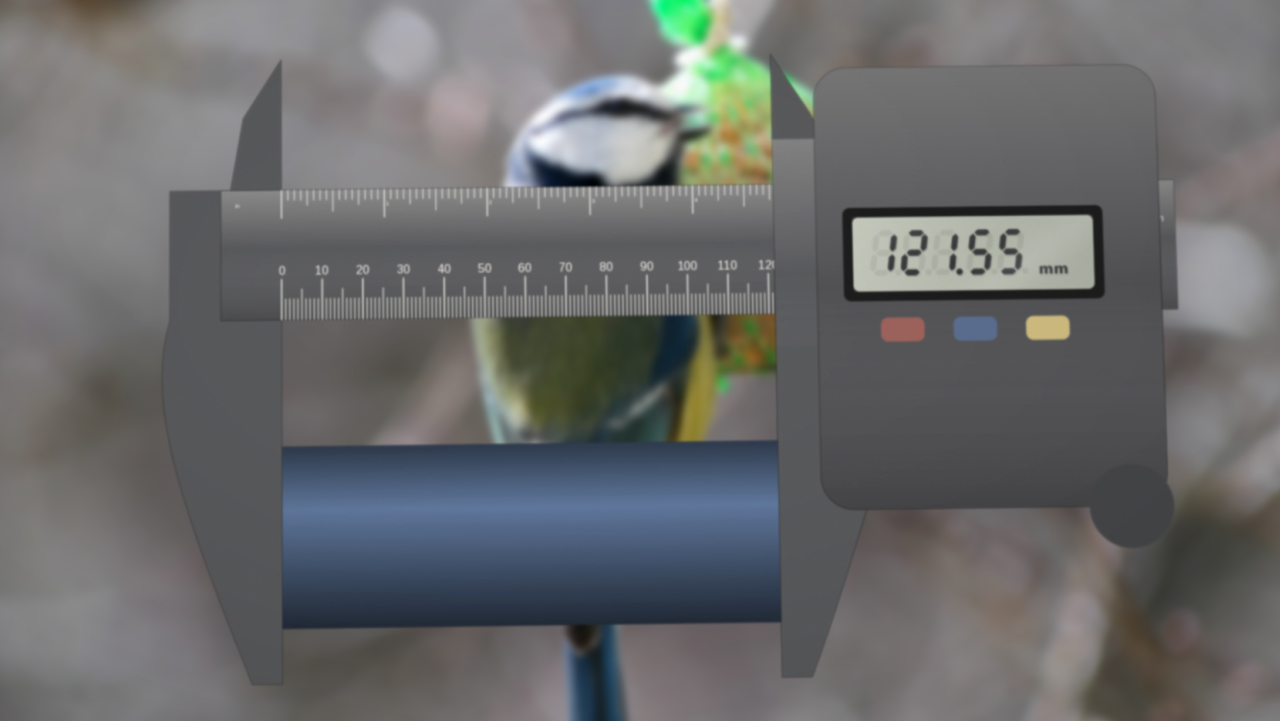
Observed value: 121.55
